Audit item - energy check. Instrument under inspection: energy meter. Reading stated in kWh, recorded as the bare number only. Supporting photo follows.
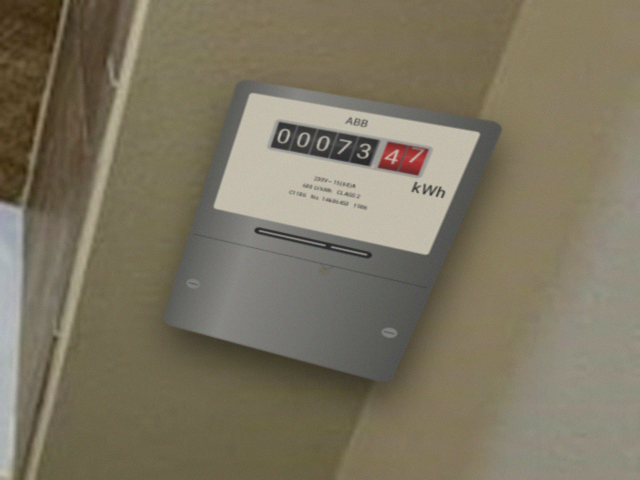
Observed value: 73.47
